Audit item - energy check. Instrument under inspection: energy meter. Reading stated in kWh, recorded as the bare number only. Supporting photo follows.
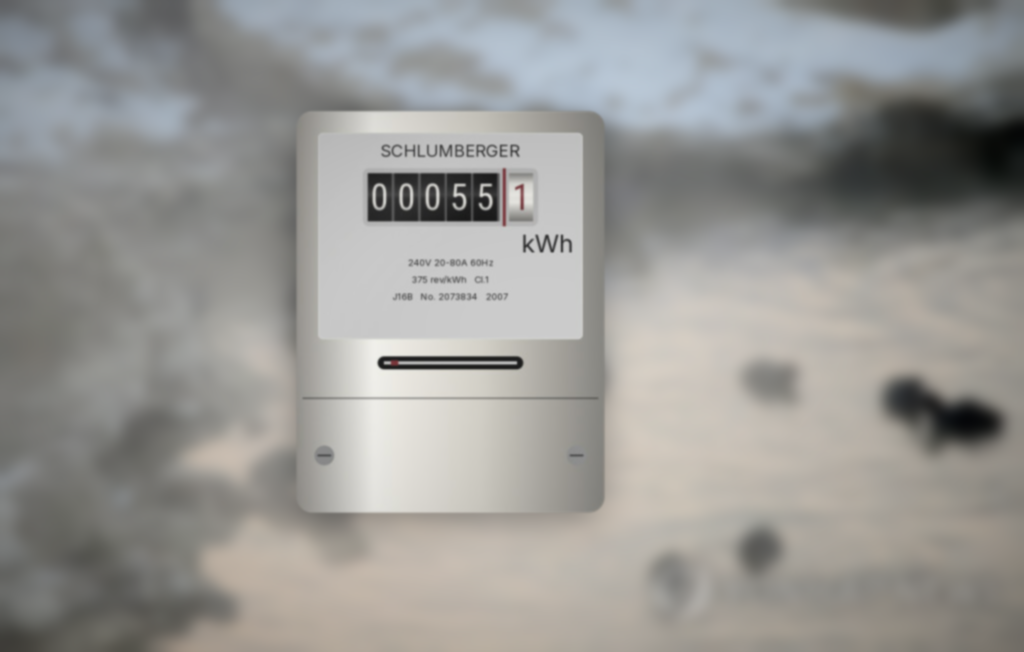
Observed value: 55.1
